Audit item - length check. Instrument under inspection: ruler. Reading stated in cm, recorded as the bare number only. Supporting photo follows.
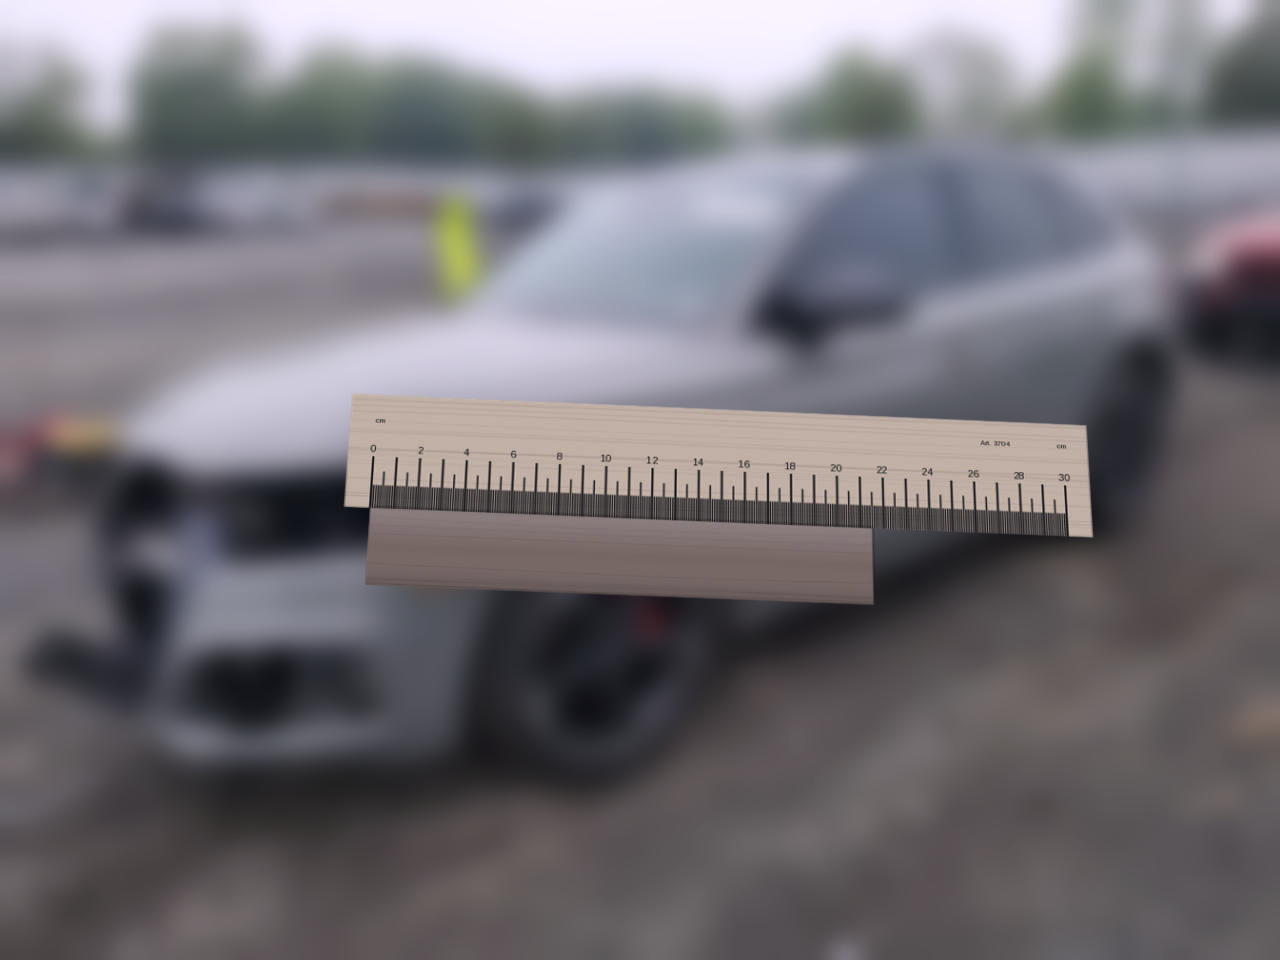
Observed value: 21.5
